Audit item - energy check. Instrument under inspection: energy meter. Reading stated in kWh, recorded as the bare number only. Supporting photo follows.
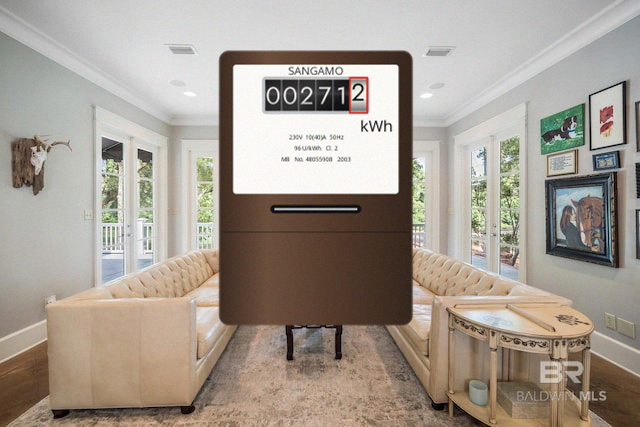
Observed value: 271.2
